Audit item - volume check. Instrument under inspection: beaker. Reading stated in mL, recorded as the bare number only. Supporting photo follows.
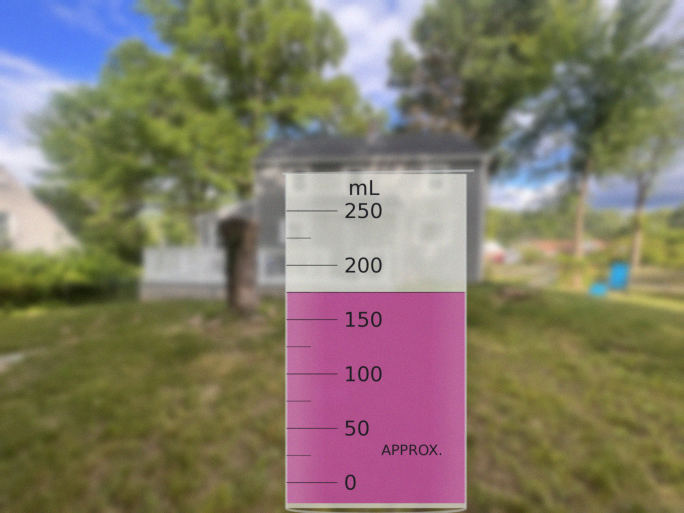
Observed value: 175
